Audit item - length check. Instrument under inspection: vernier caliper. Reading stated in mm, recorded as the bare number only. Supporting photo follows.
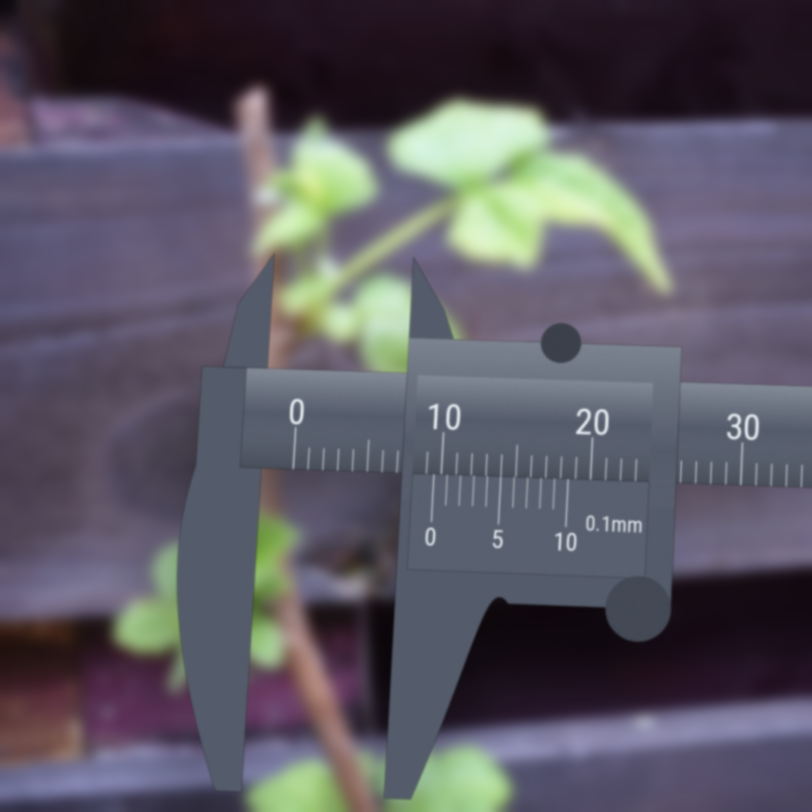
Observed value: 9.5
